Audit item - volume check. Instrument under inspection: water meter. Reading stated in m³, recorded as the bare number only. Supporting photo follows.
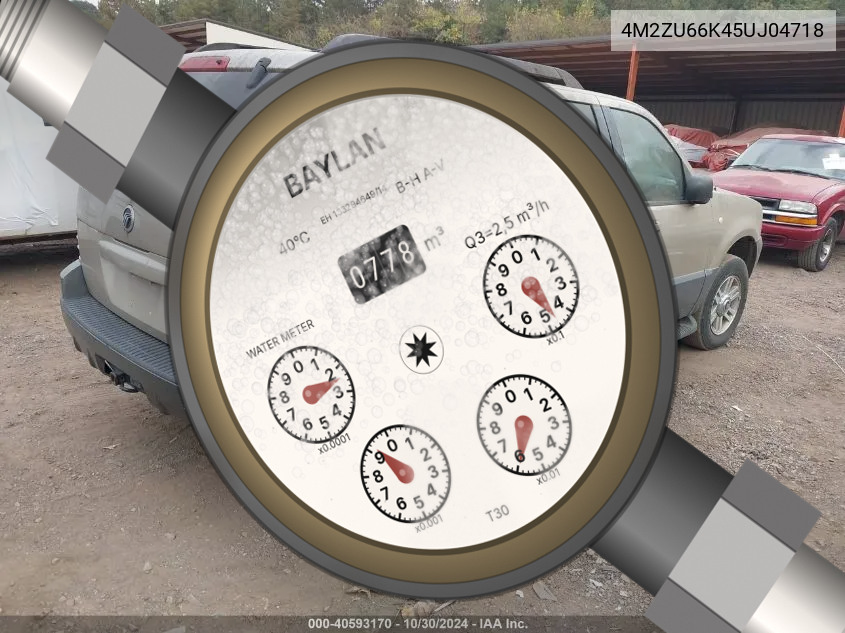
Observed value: 778.4592
